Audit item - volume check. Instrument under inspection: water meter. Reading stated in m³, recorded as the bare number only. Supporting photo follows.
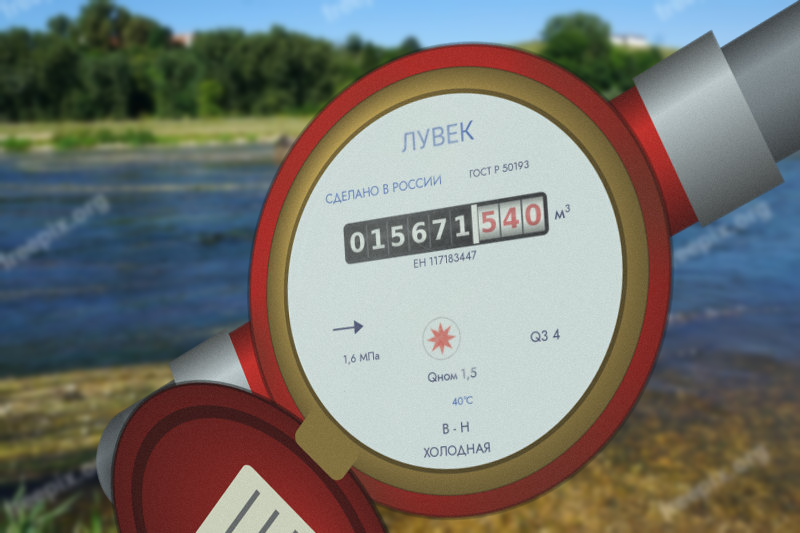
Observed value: 15671.540
